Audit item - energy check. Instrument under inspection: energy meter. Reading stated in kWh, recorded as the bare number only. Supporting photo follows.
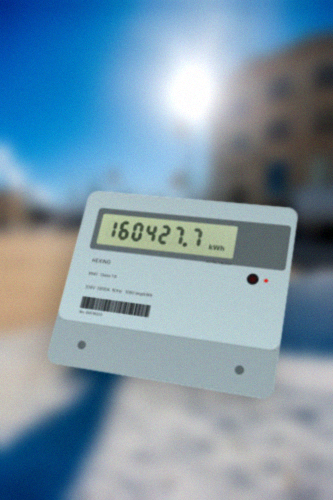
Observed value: 160427.7
